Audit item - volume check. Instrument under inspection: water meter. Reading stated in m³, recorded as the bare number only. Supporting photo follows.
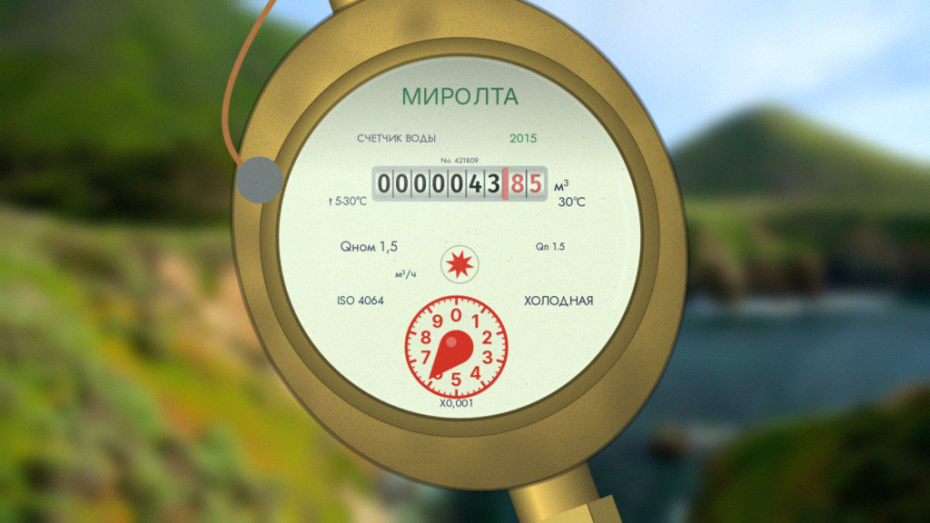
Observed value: 43.856
